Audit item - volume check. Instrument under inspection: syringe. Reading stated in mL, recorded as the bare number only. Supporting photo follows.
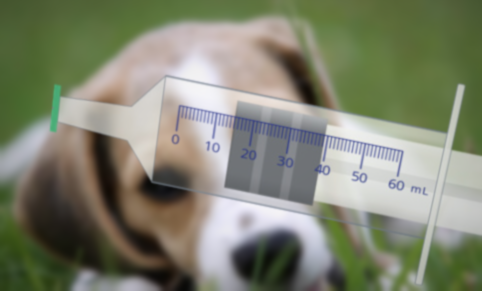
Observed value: 15
